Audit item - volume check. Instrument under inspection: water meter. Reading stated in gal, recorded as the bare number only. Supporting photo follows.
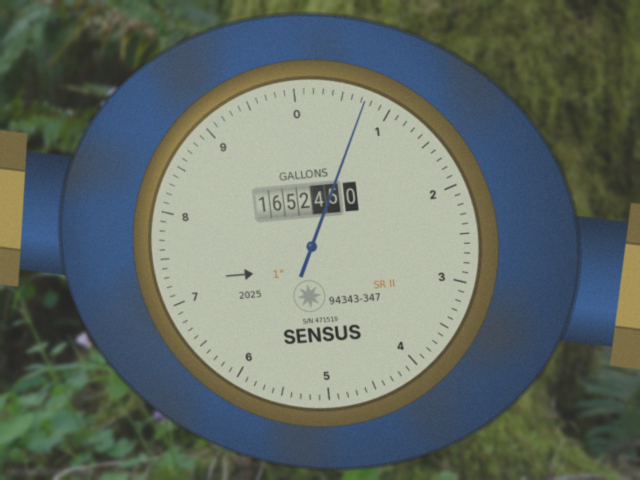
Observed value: 1652450.7
